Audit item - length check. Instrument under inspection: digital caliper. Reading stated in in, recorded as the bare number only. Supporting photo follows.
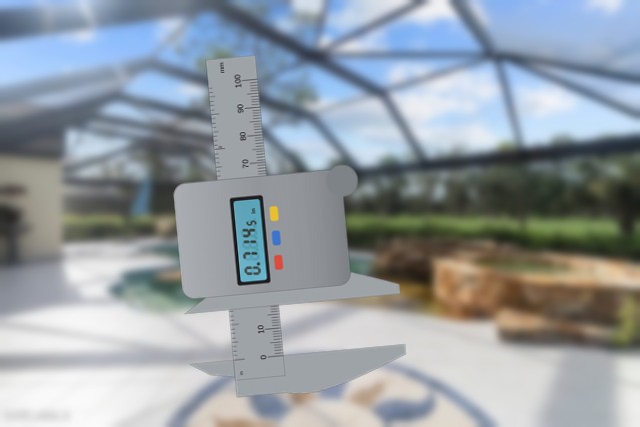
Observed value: 0.7145
